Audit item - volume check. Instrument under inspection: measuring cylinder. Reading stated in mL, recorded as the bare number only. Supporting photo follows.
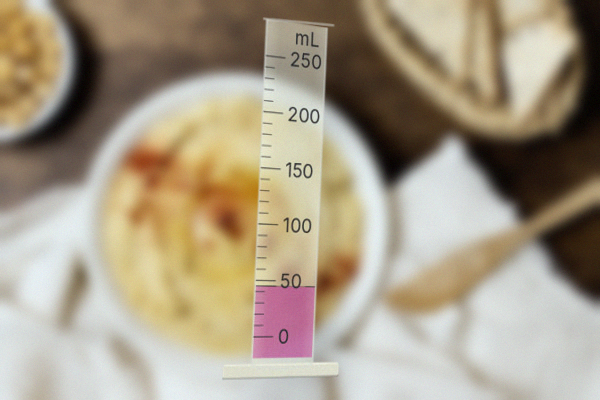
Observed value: 45
